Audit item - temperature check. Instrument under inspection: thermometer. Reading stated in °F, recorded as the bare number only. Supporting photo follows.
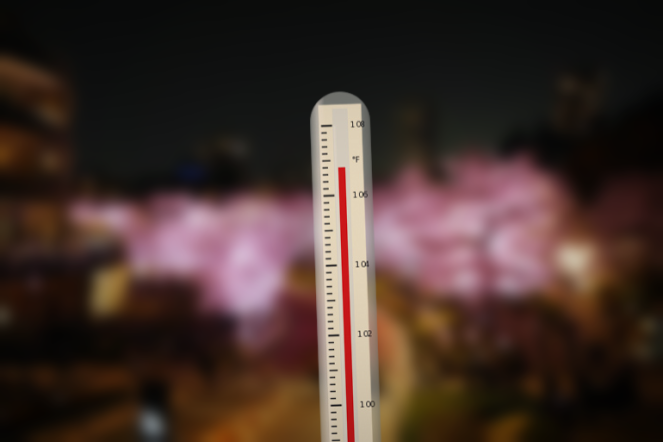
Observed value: 106.8
